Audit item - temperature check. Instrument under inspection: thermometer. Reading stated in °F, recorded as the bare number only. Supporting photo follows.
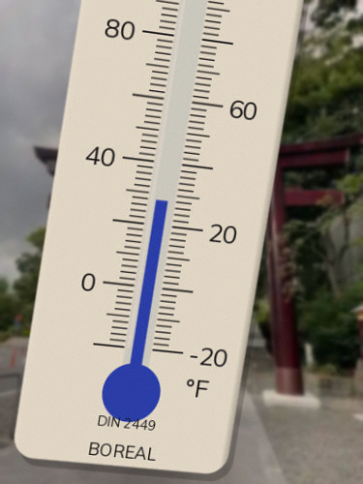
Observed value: 28
